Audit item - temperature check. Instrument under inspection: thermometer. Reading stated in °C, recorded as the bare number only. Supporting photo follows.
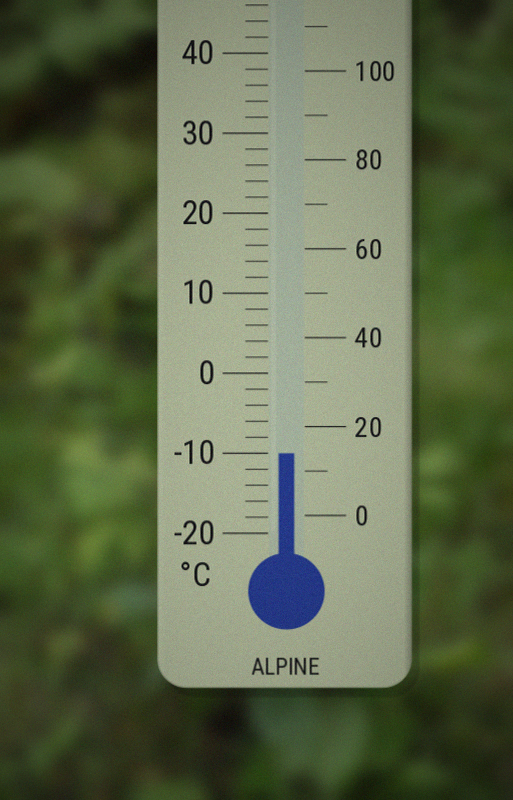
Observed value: -10
